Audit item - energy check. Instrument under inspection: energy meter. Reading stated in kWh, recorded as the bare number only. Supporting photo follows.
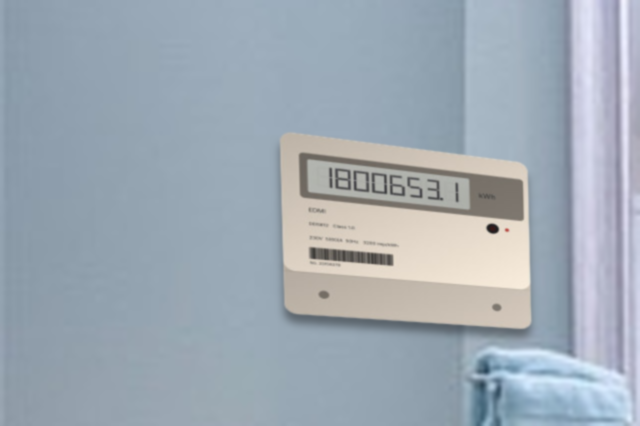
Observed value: 1800653.1
